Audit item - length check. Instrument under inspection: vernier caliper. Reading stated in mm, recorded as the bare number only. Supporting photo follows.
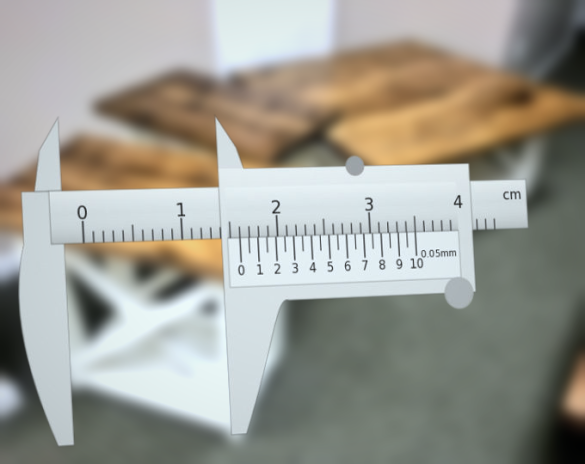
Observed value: 16.0
